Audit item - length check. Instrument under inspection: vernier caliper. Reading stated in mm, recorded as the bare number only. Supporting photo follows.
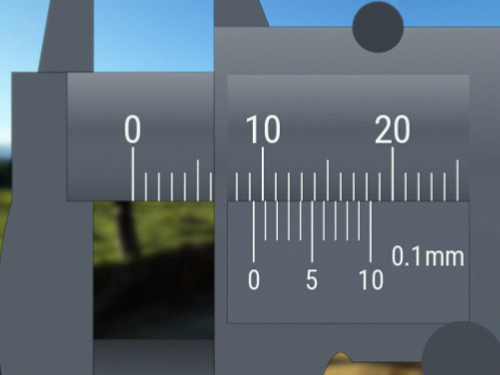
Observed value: 9.3
